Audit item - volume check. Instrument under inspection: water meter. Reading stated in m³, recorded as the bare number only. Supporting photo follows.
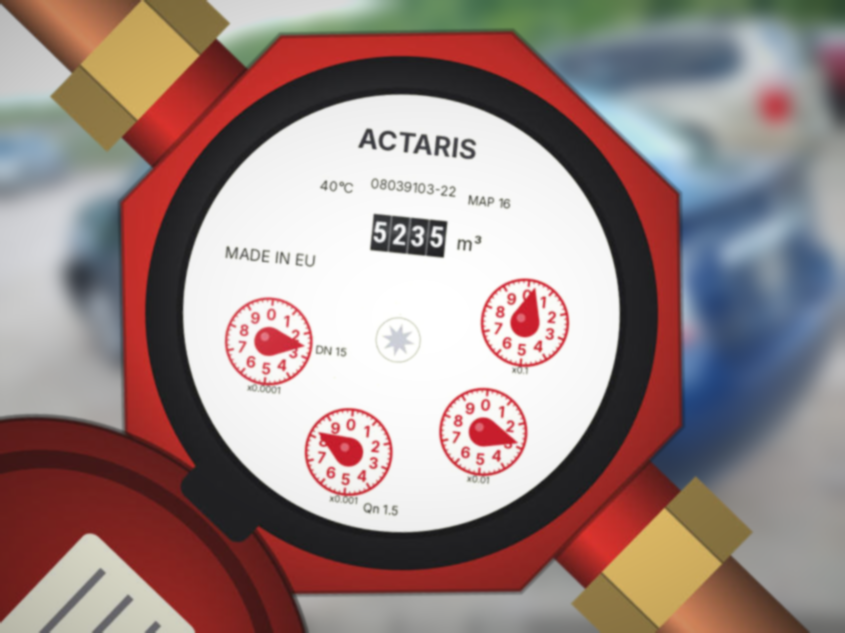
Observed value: 5235.0282
